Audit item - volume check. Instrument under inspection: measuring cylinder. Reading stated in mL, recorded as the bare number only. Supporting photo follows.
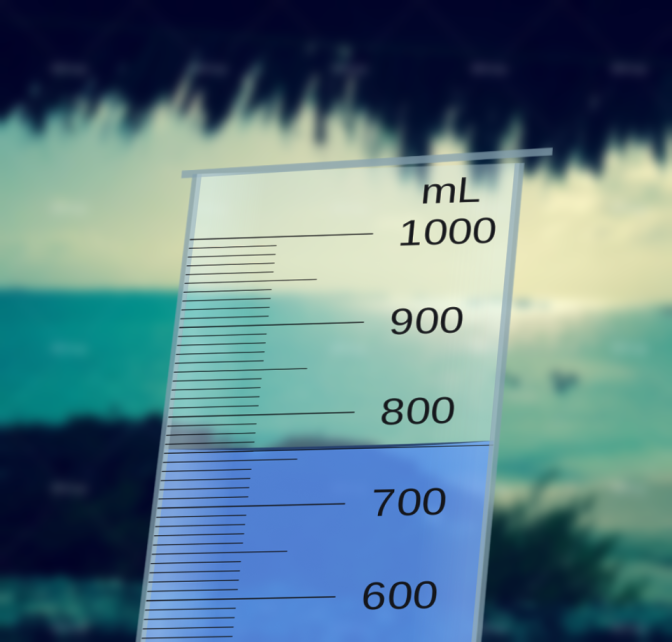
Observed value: 760
